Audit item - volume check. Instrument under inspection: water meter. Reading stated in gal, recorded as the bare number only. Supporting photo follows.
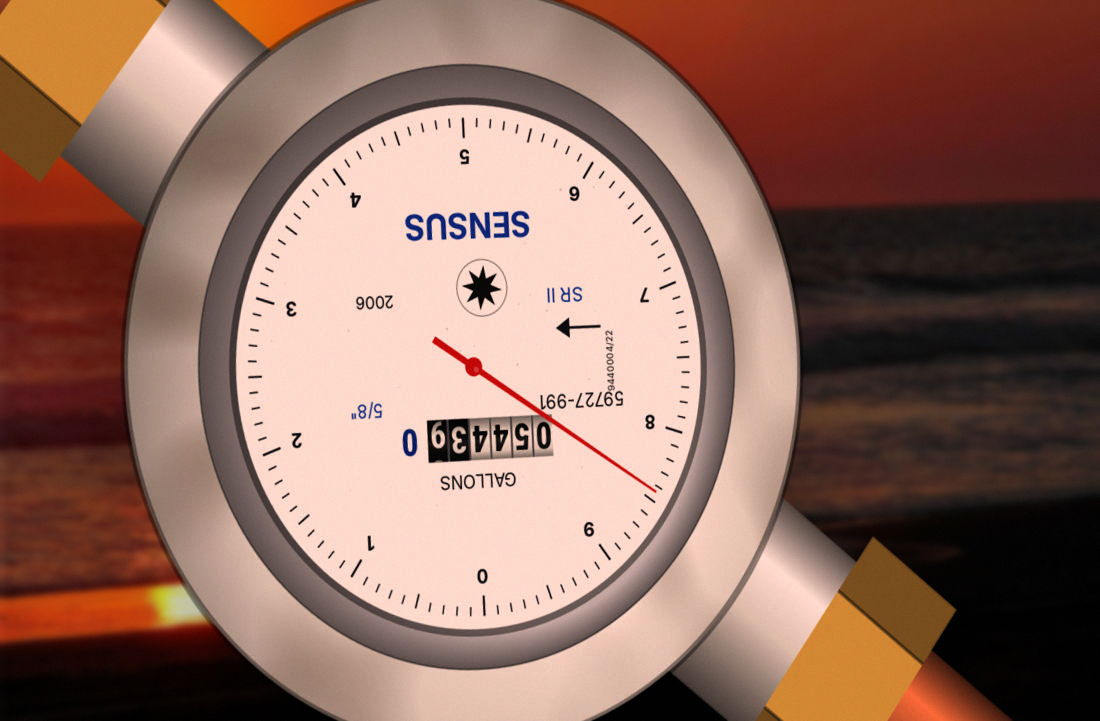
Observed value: 544388.4
